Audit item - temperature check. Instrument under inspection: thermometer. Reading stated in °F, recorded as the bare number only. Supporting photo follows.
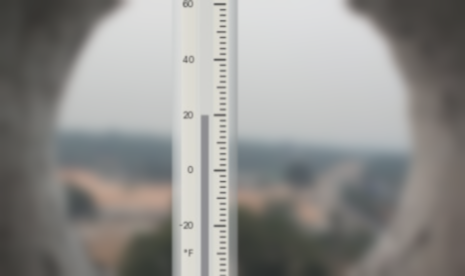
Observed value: 20
